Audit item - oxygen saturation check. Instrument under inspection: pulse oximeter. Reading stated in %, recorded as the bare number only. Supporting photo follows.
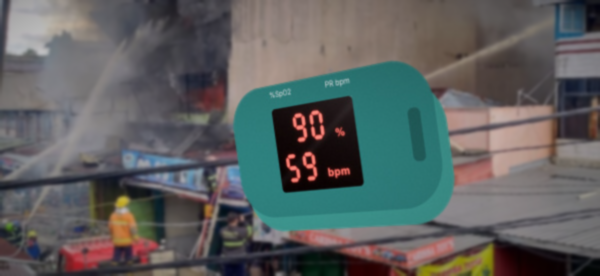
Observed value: 90
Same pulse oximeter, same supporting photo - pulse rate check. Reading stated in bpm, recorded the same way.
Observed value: 59
